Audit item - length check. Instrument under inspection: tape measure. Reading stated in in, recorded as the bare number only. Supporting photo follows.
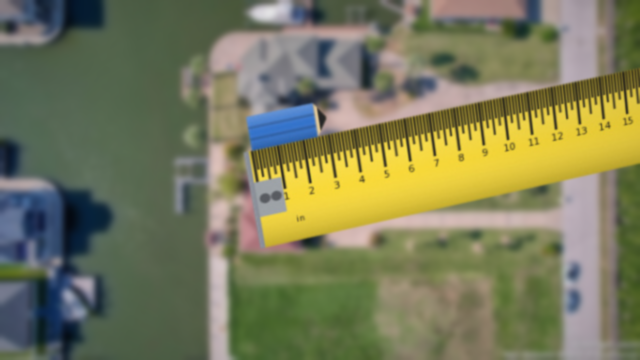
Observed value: 3
